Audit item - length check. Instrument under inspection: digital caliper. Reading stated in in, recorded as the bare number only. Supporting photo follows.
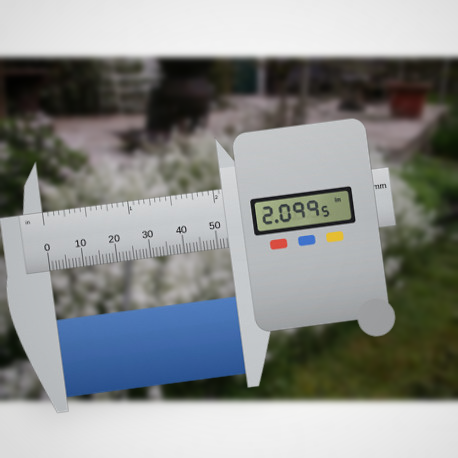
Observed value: 2.0995
